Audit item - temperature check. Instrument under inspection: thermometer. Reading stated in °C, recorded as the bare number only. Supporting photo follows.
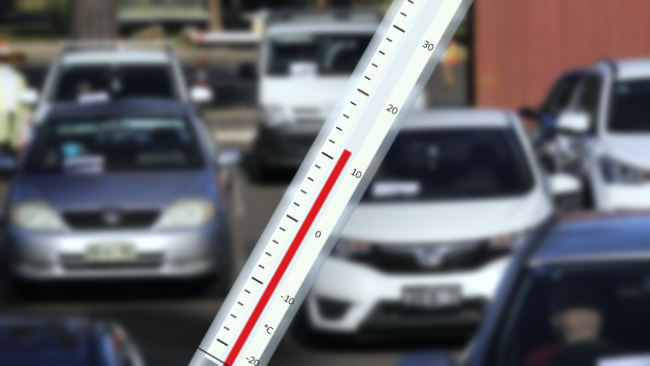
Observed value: 12
